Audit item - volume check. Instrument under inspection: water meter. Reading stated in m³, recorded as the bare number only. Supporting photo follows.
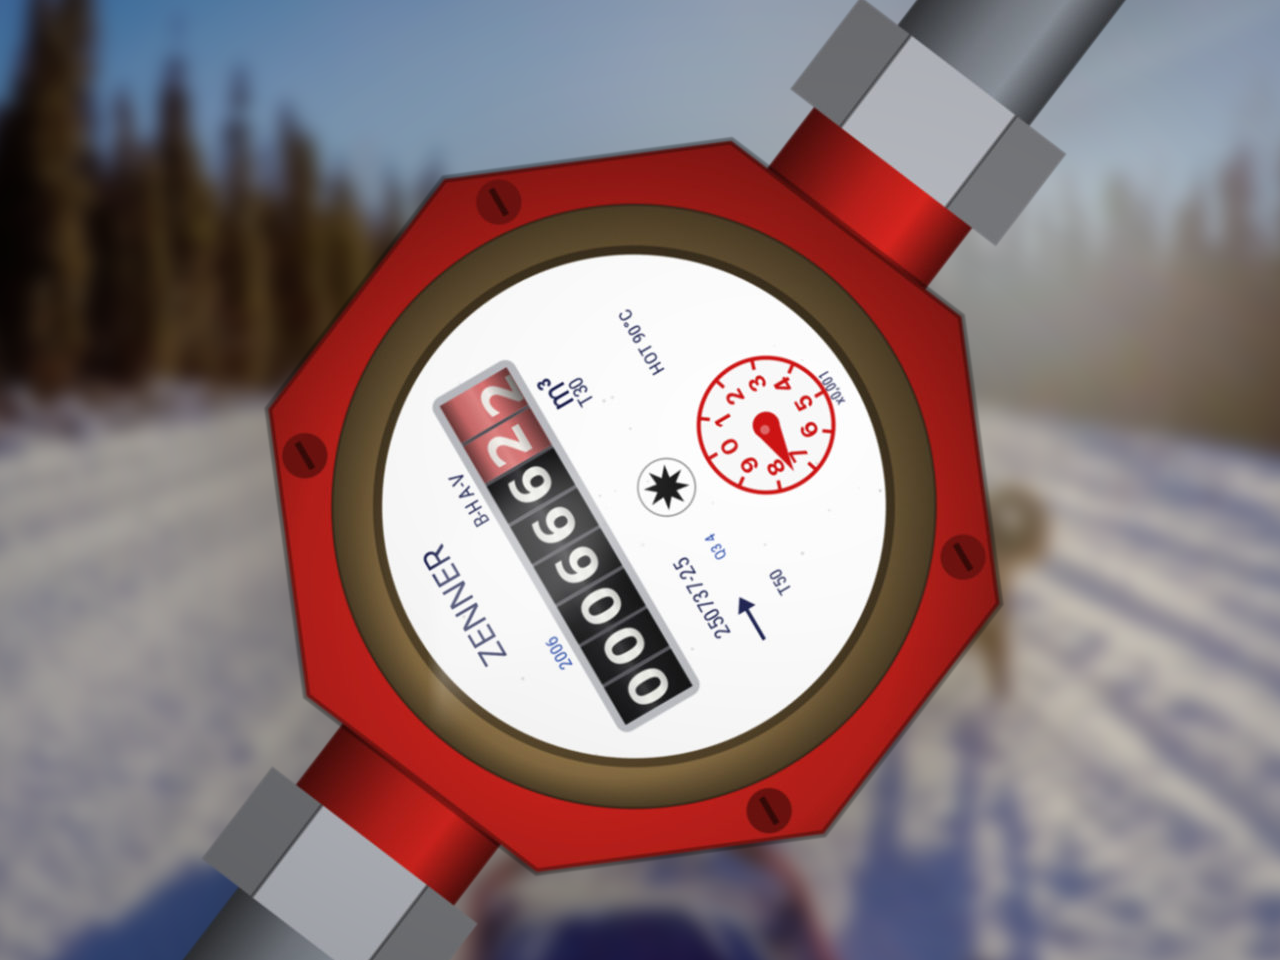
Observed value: 666.217
